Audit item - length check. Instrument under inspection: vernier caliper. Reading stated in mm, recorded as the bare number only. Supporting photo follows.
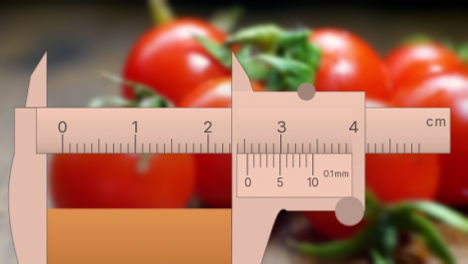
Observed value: 25.4
